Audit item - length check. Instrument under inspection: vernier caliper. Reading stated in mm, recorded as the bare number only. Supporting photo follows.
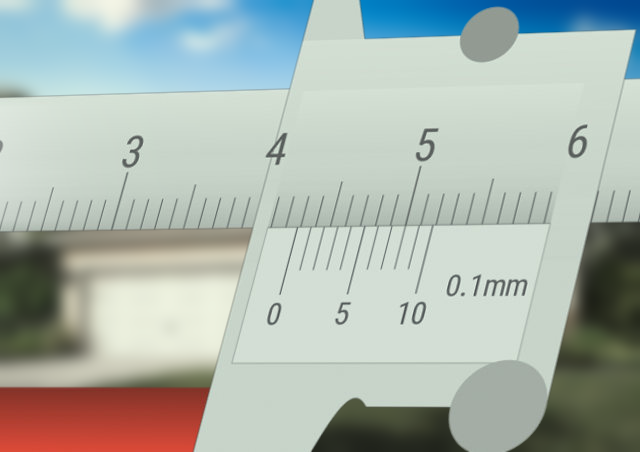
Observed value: 42.8
